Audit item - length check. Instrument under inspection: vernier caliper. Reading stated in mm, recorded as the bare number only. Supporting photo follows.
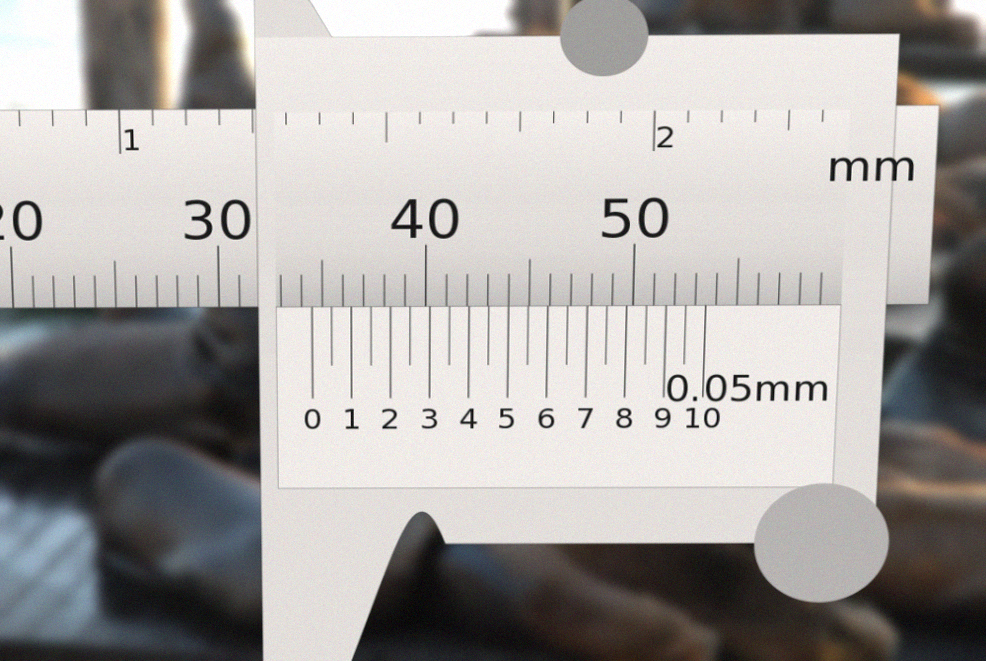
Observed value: 34.5
